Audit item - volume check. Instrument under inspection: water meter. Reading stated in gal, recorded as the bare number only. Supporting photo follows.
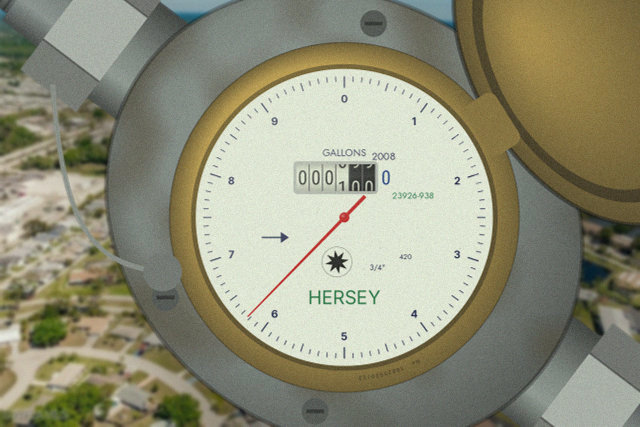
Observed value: 996.2
